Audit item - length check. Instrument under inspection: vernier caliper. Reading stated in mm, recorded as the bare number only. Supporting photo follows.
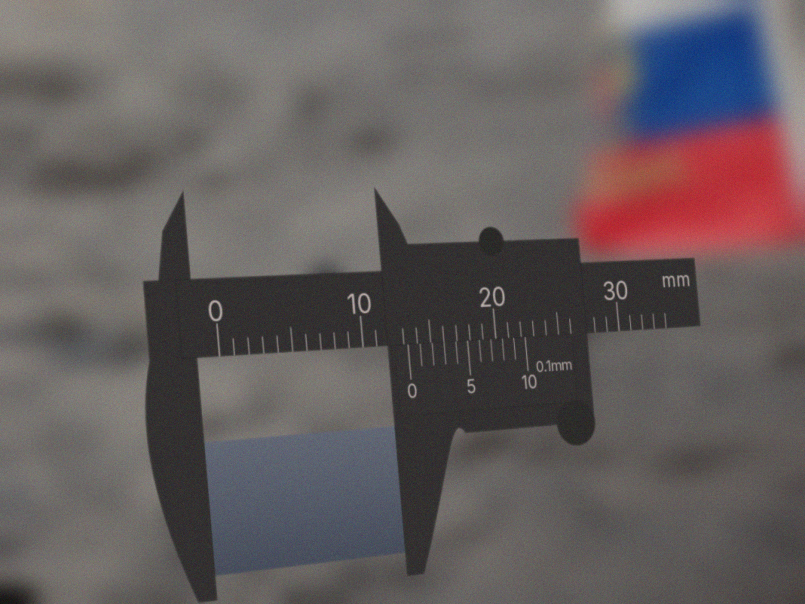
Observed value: 13.3
